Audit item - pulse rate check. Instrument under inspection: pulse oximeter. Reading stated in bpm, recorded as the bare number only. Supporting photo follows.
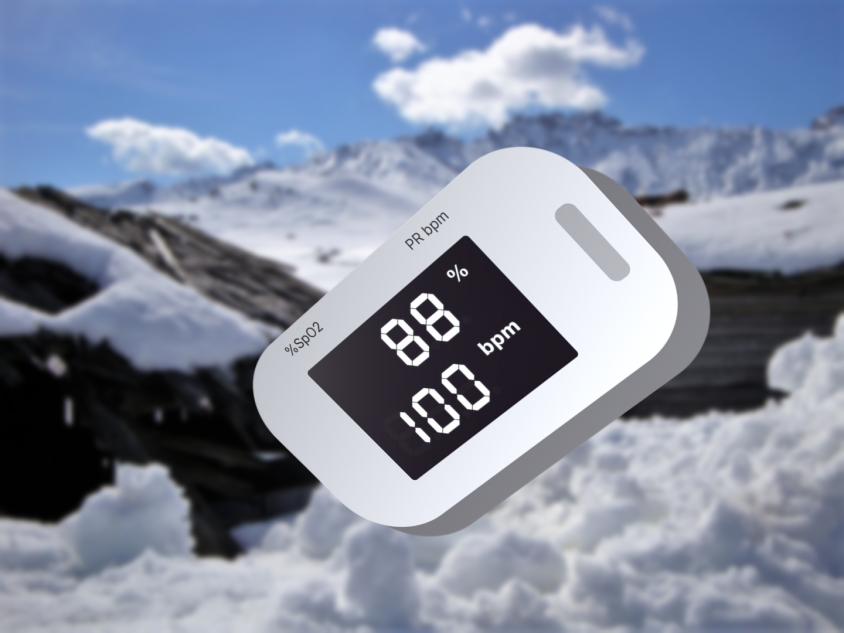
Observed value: 100
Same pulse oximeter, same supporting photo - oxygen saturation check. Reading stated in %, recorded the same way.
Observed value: 88
